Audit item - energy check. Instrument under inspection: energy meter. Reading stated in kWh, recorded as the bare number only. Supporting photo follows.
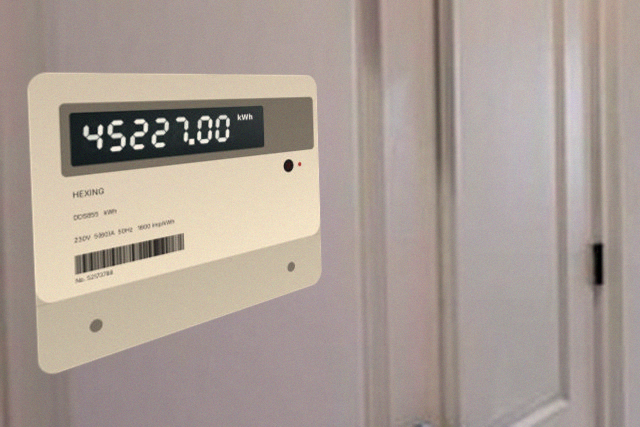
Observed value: 45227.00
